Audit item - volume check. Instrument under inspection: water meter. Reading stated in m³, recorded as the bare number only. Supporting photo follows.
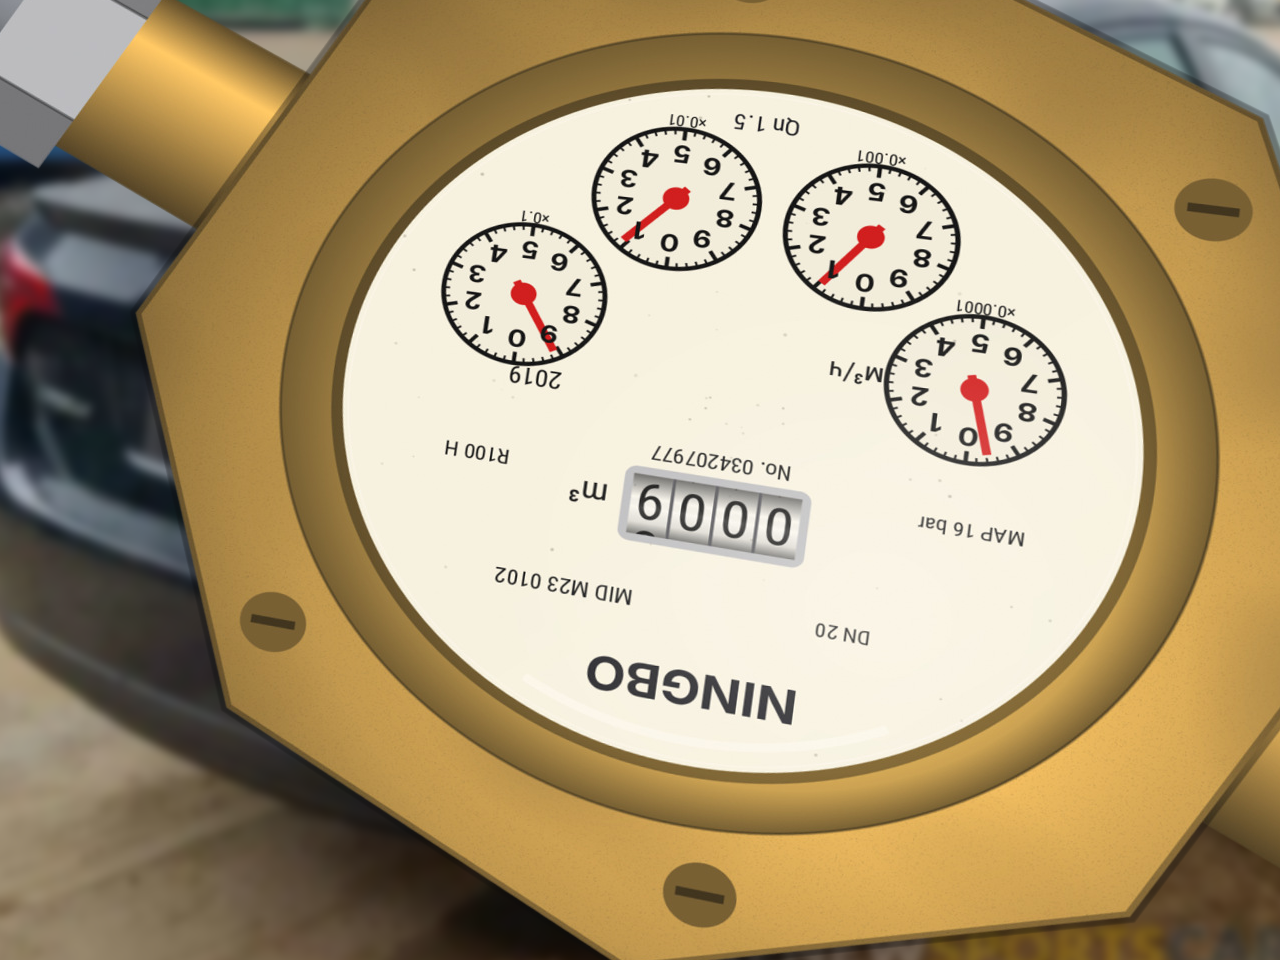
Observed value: 8.9109
